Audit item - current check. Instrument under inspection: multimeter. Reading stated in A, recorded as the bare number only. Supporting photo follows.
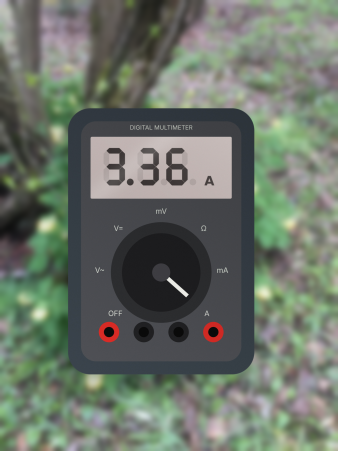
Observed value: 3.36
